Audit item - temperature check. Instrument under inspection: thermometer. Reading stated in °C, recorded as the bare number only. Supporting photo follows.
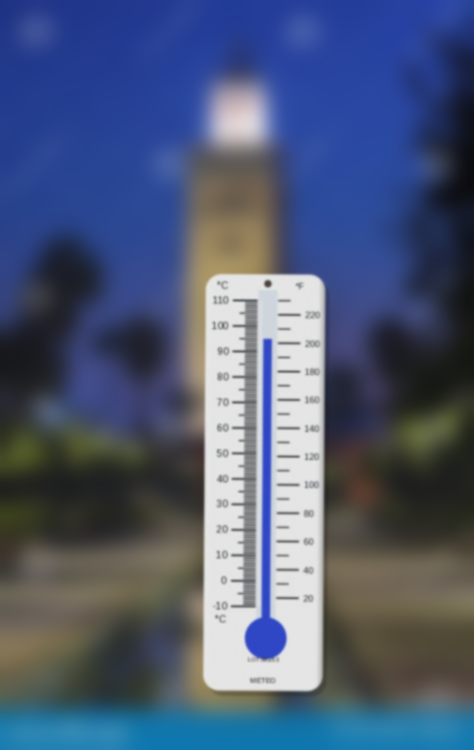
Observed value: 95
